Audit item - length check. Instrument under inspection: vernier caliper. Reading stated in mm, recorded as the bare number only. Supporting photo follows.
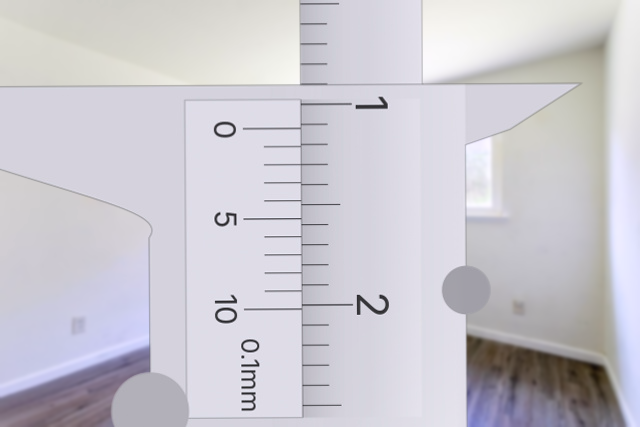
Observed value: 11.2
